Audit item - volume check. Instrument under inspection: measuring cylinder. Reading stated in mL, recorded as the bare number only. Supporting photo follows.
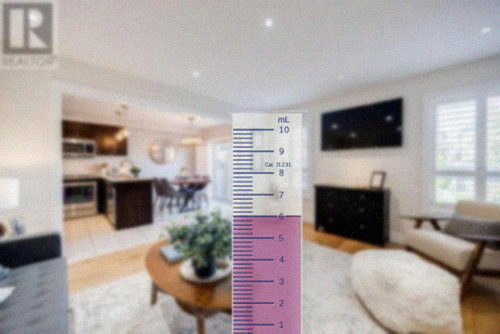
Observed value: 6
